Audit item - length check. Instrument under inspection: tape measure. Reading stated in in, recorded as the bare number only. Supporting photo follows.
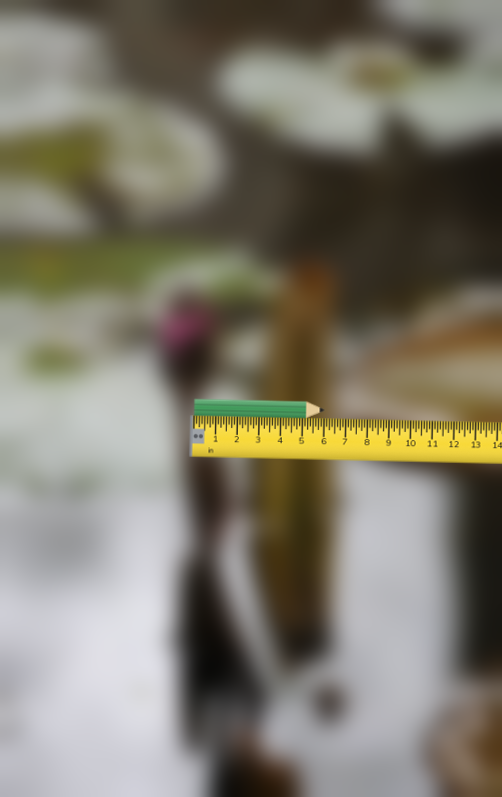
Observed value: 6
